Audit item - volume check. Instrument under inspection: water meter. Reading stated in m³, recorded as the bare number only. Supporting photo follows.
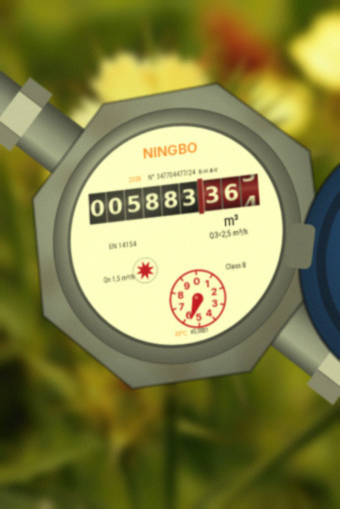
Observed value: 5883.3635
